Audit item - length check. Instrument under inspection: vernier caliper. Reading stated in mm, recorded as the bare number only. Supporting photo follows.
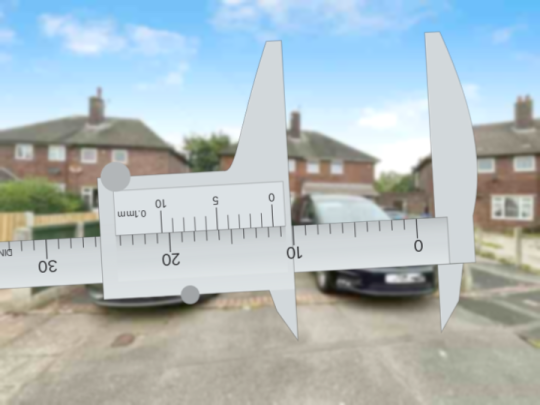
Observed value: 11.6
